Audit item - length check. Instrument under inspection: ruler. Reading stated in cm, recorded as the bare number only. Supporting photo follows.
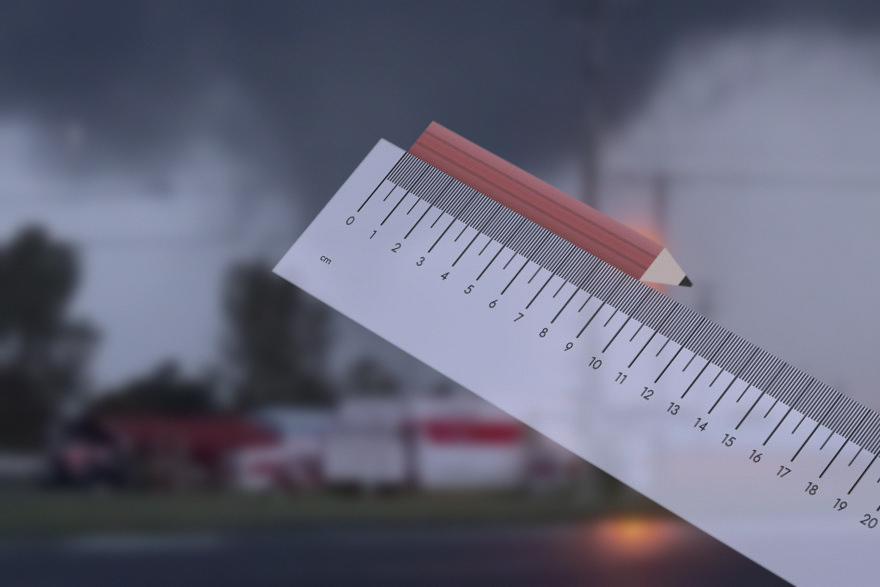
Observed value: 11
